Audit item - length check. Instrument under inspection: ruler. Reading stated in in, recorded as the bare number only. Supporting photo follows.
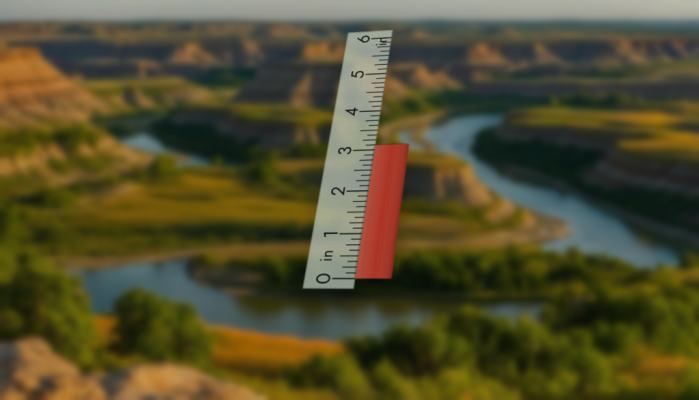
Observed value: 3.125
